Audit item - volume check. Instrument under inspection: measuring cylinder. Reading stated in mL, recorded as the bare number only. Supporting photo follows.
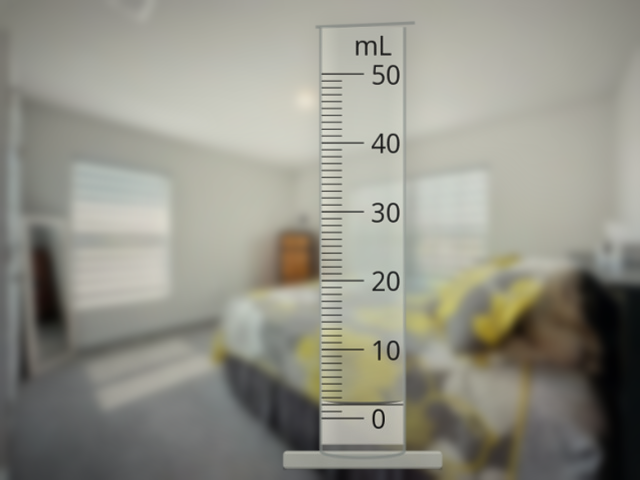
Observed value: 2
